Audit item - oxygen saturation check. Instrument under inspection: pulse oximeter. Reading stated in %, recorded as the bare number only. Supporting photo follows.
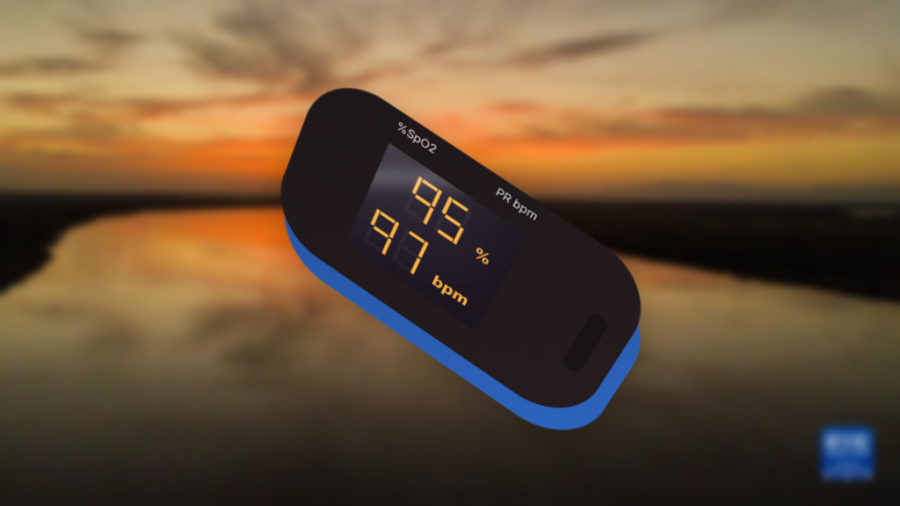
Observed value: 95
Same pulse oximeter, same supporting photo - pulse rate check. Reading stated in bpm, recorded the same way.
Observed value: 97
